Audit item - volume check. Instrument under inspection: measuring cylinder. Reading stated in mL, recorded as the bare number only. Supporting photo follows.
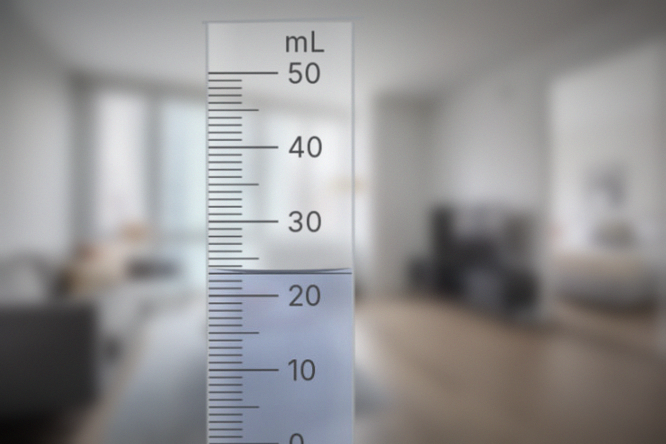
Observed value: 23
